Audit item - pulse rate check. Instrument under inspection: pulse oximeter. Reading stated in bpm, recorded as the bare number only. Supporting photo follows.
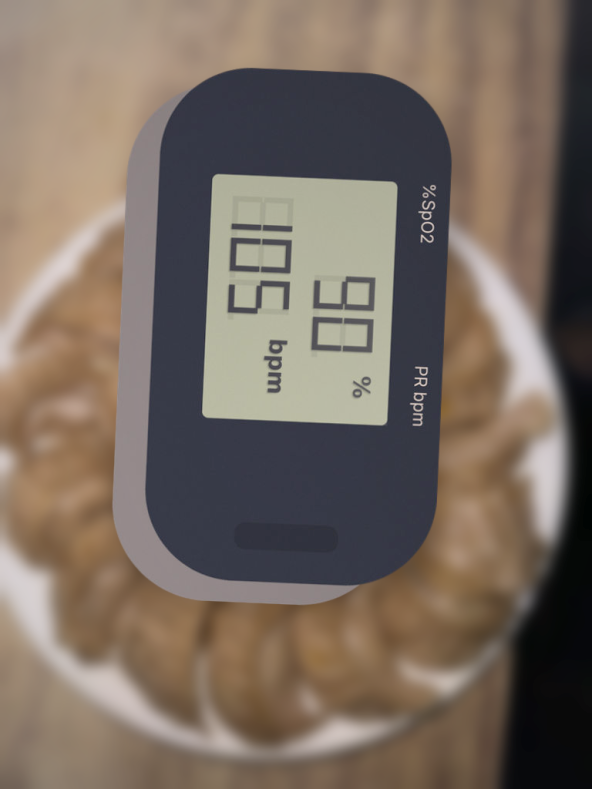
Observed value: 105
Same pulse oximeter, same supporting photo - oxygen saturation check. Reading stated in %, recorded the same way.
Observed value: 90
